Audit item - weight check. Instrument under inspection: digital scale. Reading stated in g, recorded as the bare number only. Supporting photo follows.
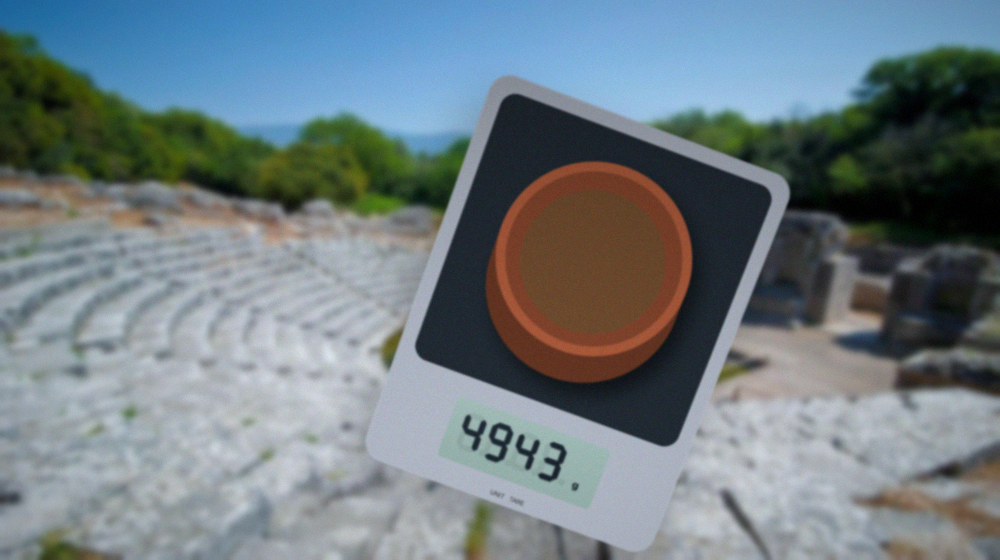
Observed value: 4943
